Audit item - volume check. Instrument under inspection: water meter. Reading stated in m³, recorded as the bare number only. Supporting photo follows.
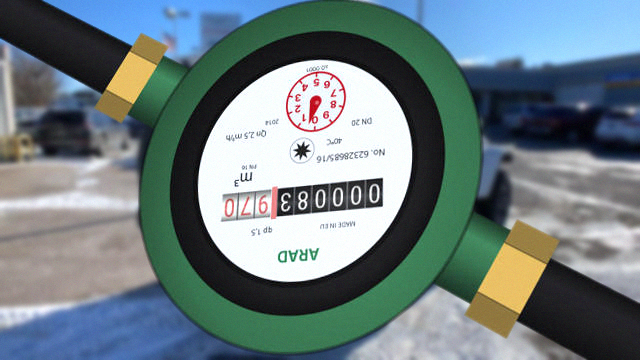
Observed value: 83.9700
